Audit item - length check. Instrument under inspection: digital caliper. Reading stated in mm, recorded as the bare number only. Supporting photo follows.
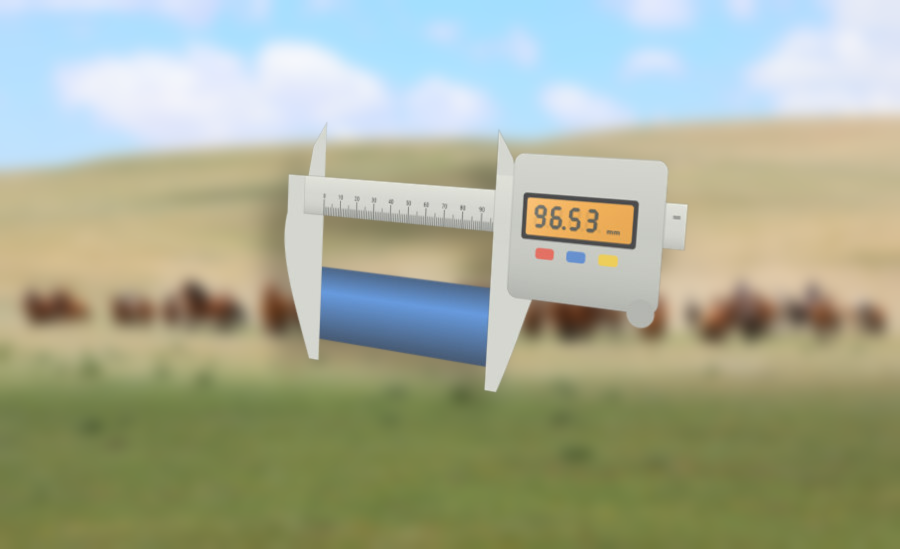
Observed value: 96.53
